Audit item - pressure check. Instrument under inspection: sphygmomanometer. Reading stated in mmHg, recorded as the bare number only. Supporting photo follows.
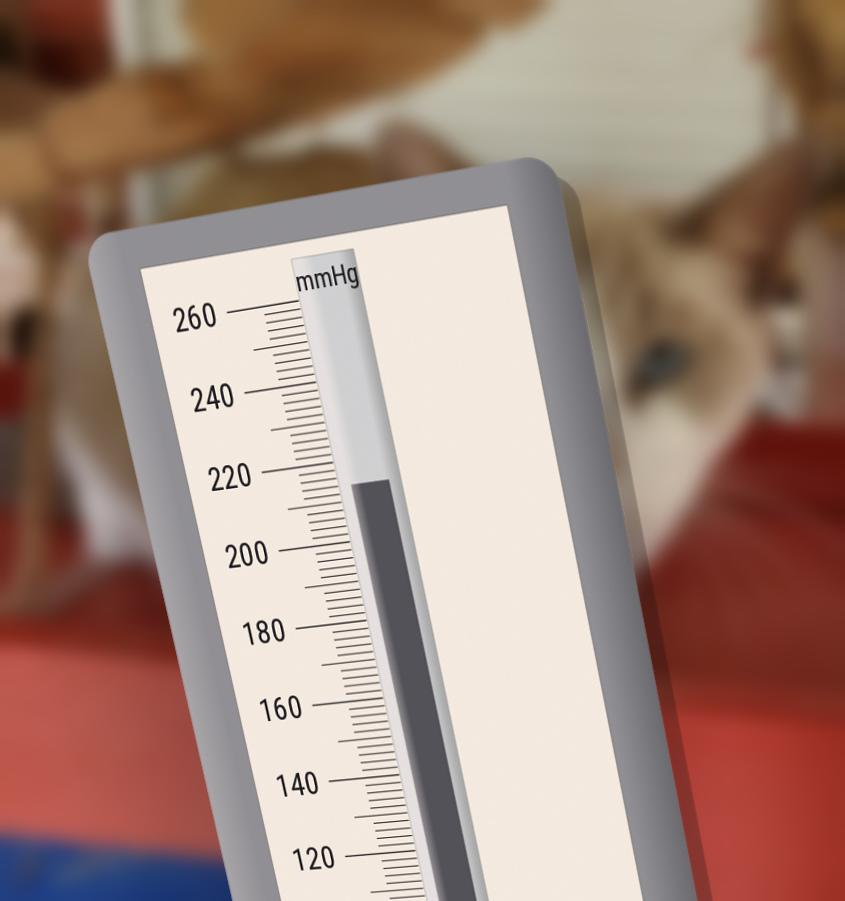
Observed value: 214
